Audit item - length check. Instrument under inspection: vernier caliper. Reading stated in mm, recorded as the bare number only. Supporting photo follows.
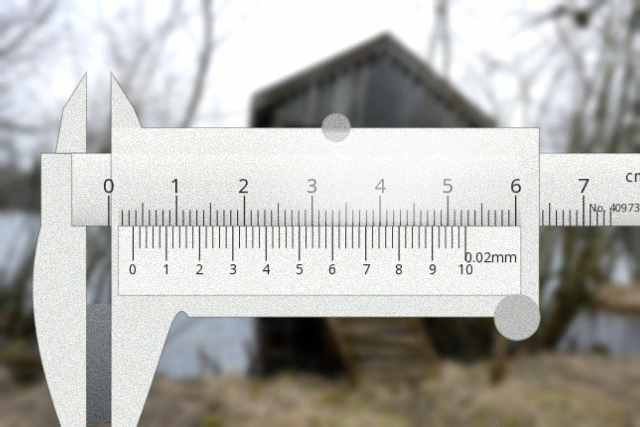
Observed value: 3.6
